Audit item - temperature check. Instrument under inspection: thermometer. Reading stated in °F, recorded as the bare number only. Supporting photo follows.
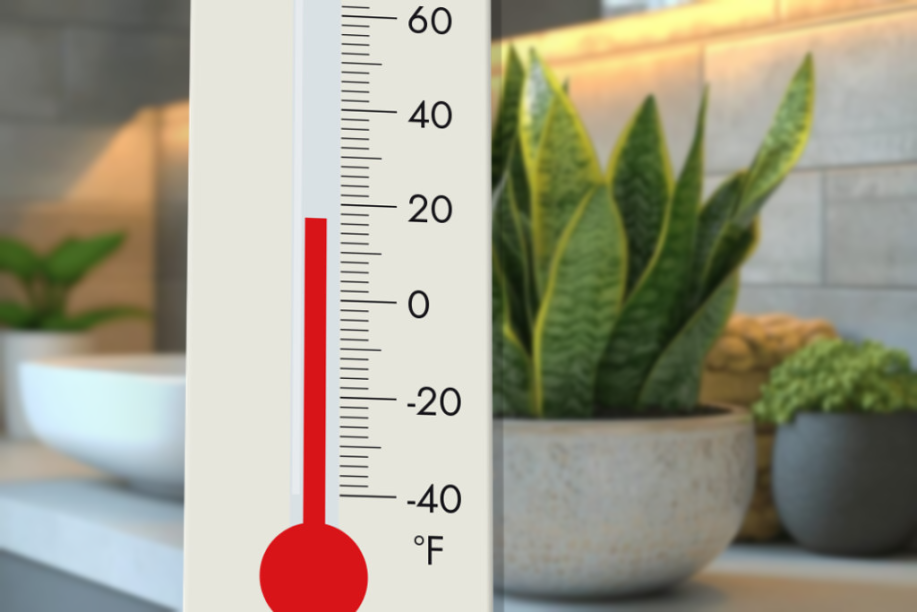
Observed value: 17
